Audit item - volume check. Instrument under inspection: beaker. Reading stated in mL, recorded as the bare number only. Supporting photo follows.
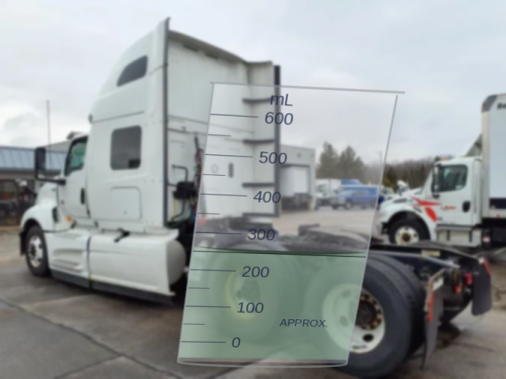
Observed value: 250
